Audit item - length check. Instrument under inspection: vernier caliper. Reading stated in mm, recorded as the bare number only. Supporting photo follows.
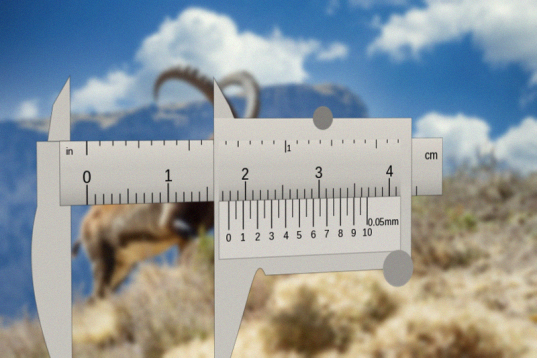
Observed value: 17.8
